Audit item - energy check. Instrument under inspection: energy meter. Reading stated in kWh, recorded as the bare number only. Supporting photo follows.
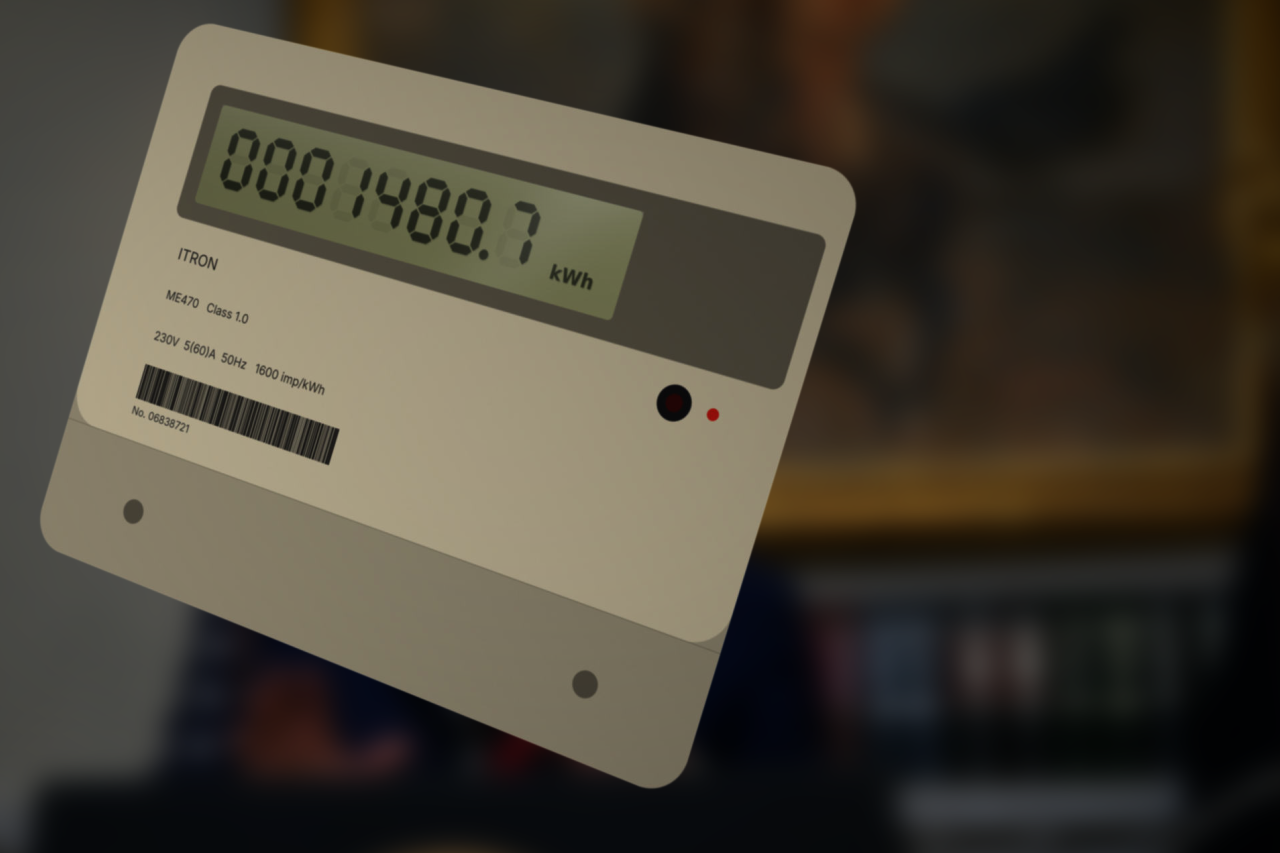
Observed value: 1480.7
